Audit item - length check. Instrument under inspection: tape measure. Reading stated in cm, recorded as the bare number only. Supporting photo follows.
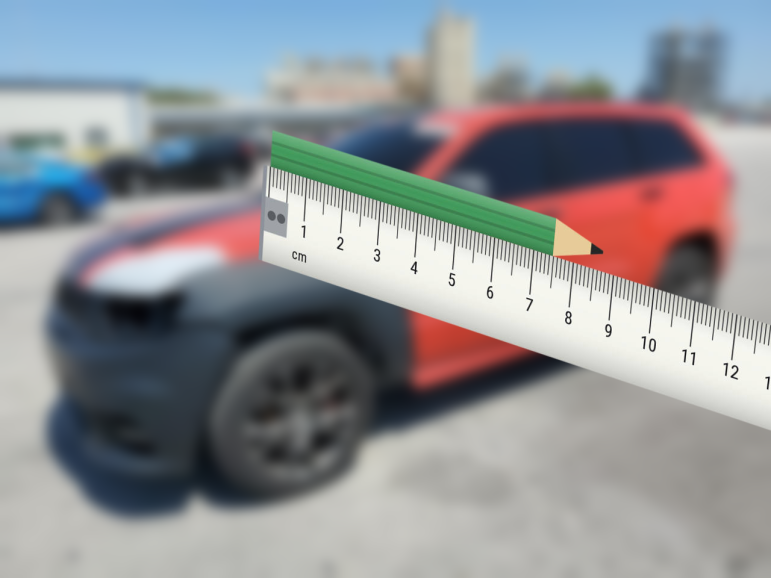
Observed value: 8.7
